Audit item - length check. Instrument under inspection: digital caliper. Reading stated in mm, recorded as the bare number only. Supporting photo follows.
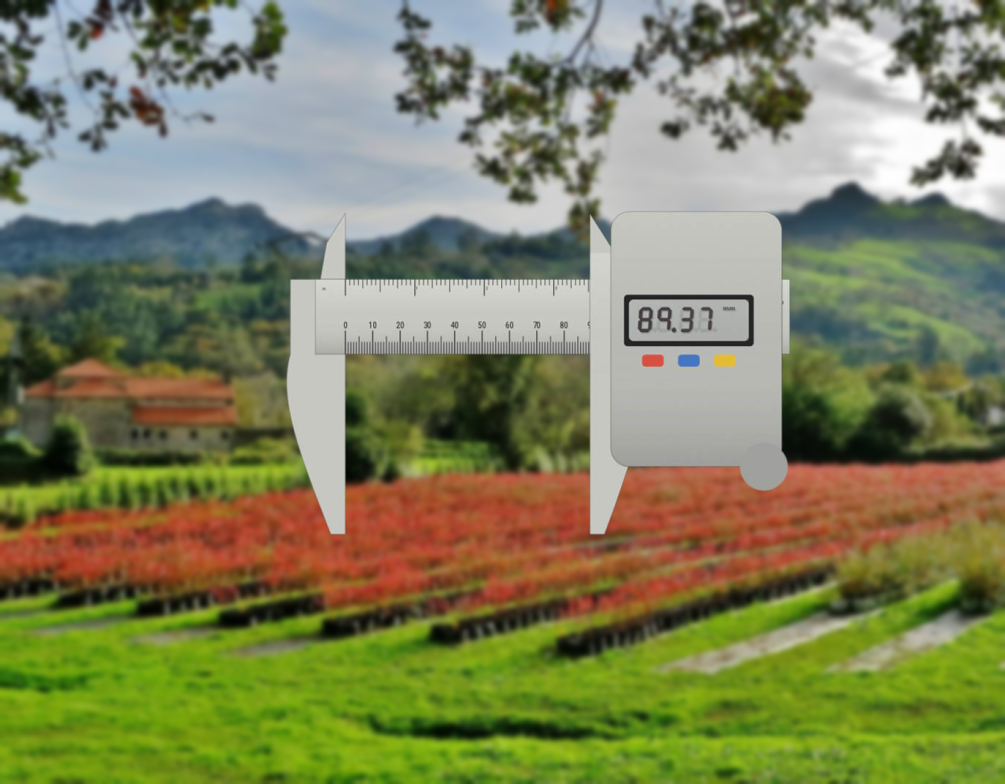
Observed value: 89.37
